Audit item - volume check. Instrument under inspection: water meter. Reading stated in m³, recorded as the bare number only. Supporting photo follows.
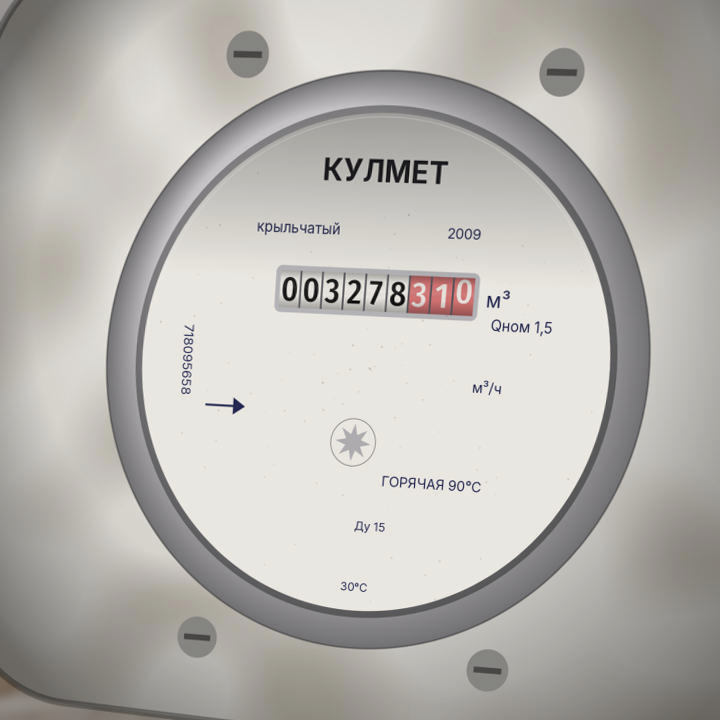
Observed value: 3278.310
